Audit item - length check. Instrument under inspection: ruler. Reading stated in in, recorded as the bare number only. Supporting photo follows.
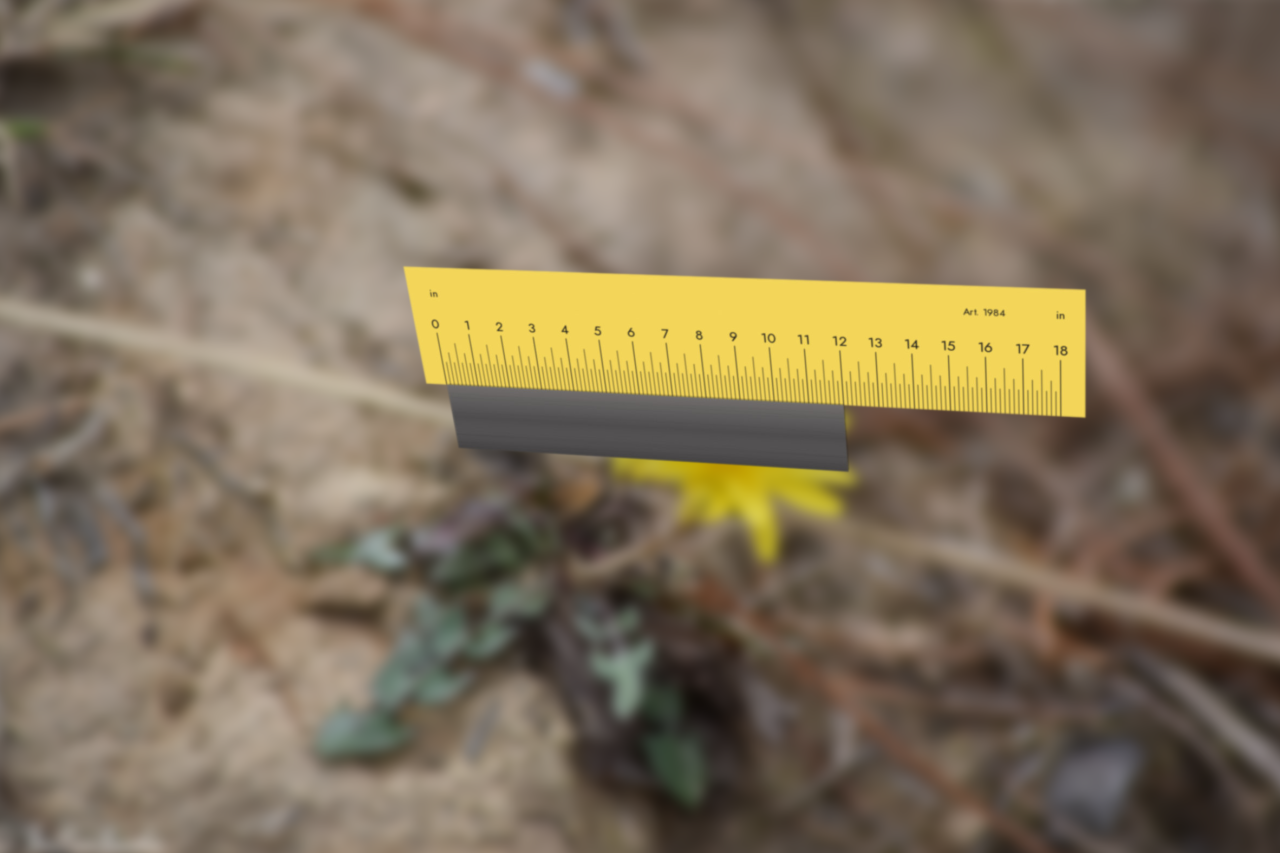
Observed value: 12
